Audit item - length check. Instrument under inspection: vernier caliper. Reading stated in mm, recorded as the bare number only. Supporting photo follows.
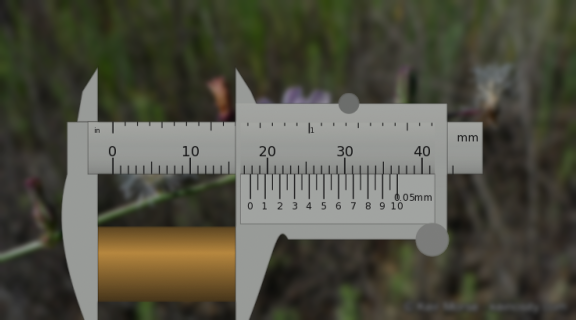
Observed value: 17.8
